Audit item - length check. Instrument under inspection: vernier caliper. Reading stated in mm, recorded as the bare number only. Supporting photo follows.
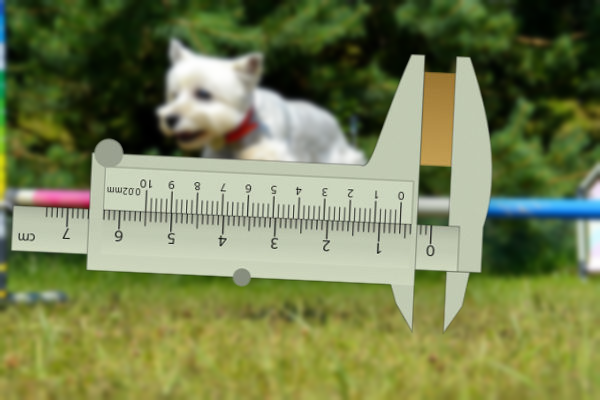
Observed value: 6.0
